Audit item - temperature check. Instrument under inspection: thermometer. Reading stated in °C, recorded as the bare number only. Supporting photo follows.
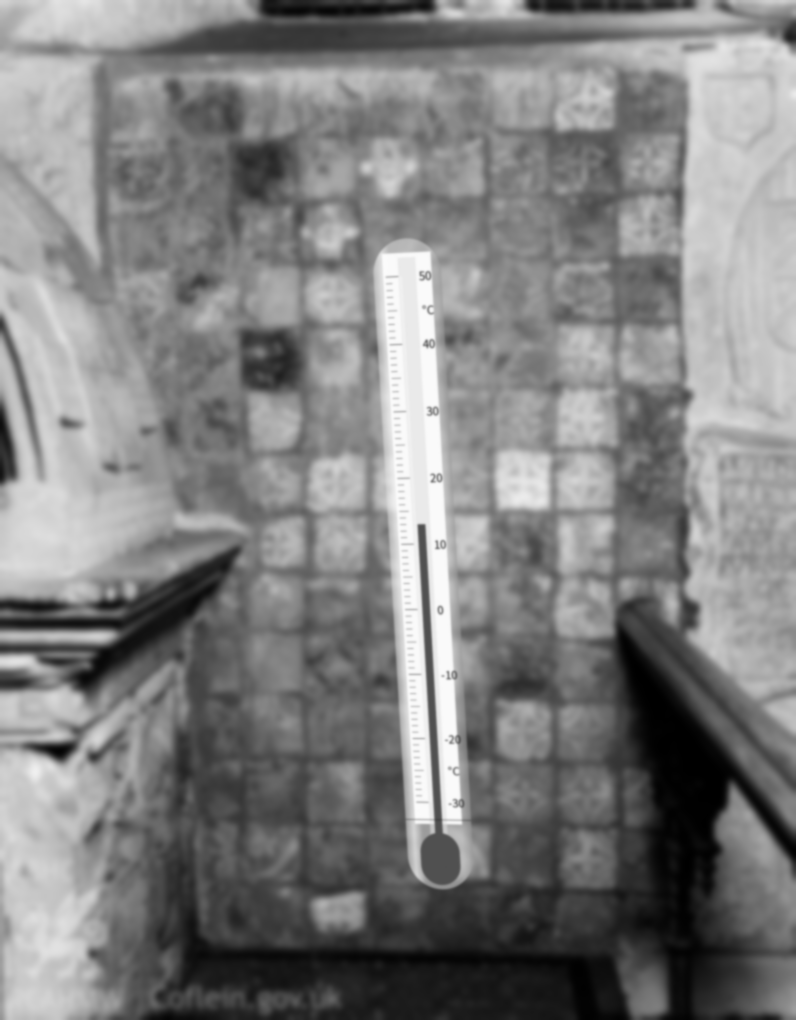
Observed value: 13
